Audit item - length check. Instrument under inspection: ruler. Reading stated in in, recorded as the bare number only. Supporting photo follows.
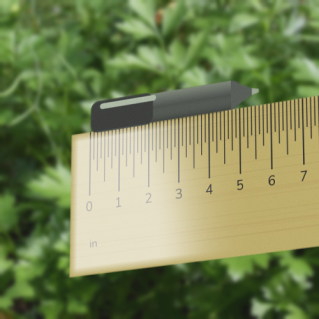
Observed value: 5.625
